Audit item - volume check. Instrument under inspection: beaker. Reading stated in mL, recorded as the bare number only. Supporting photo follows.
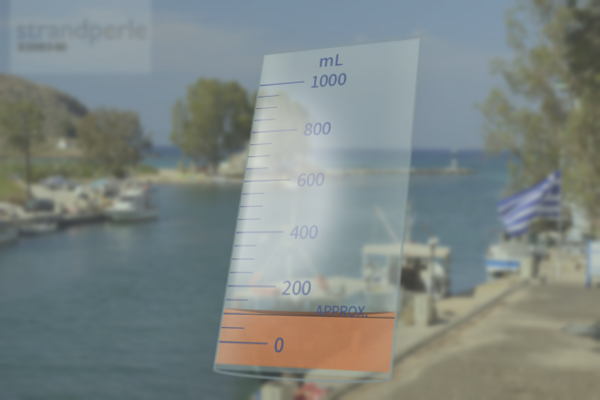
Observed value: 100
